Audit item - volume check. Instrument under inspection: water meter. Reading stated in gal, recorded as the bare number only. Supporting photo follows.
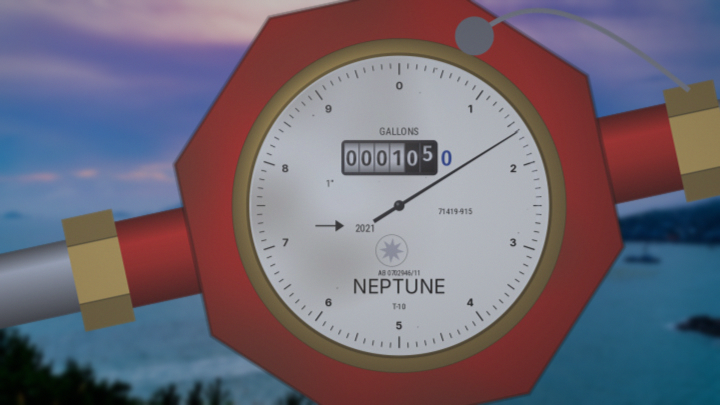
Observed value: 1051.6
